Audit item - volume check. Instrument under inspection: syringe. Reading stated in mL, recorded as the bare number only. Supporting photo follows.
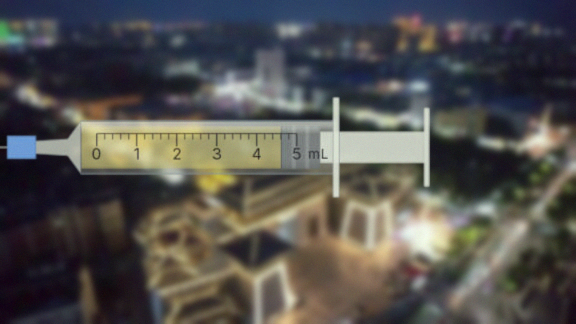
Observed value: 4.6
